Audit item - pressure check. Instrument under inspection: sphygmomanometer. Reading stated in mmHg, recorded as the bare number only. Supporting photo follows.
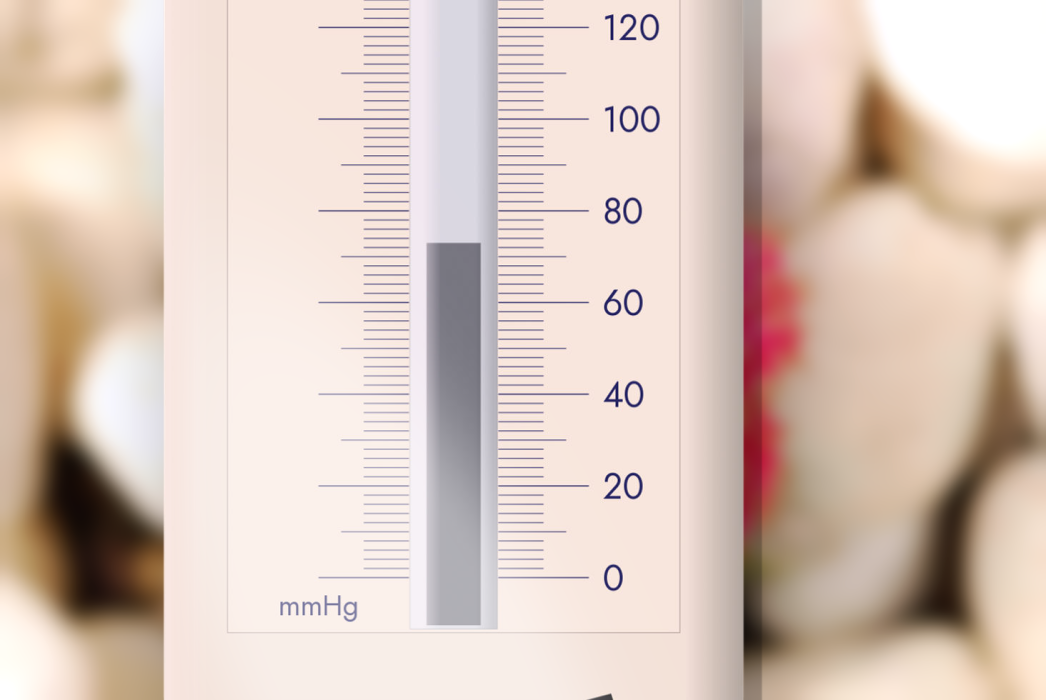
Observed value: 73
